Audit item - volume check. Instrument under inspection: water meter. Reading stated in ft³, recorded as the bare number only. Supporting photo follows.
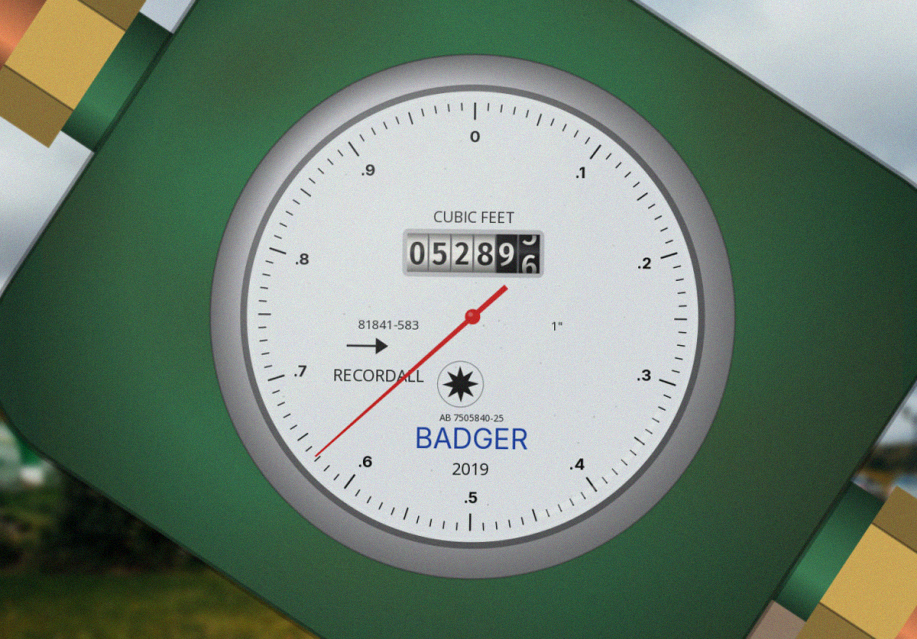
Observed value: 52895.63
